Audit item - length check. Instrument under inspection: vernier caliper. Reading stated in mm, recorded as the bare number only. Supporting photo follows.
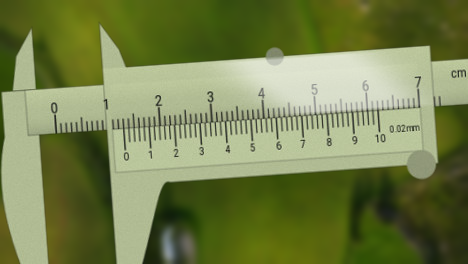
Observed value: 13.0
